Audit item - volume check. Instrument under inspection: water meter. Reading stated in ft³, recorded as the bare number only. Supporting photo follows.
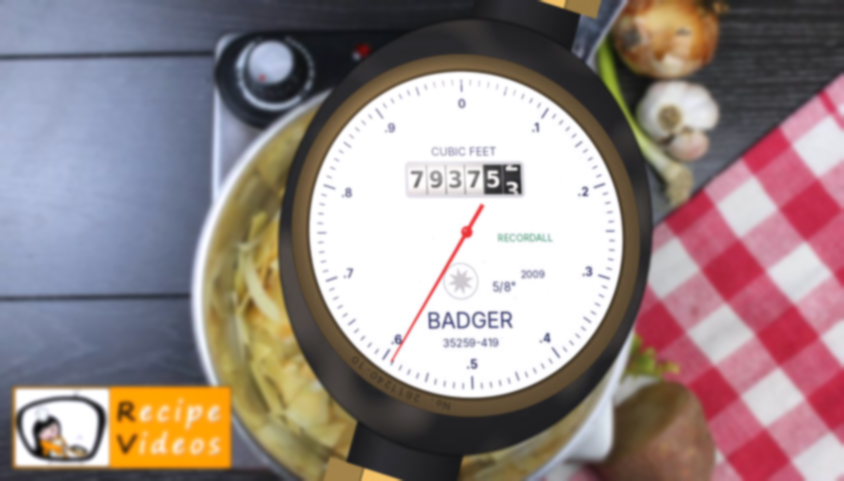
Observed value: 793752.59
